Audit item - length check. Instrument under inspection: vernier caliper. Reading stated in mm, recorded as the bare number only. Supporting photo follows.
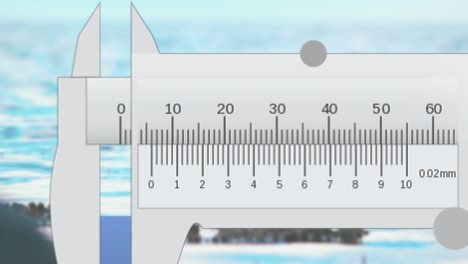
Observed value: 6.0
